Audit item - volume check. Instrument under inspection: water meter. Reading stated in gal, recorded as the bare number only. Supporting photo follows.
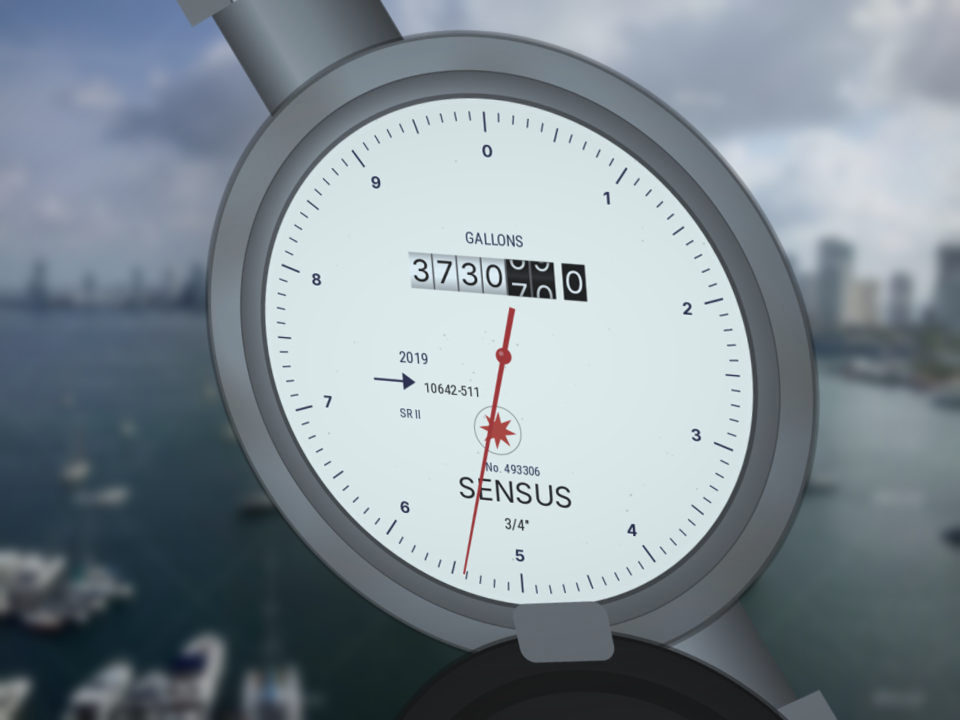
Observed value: 3730695.4
